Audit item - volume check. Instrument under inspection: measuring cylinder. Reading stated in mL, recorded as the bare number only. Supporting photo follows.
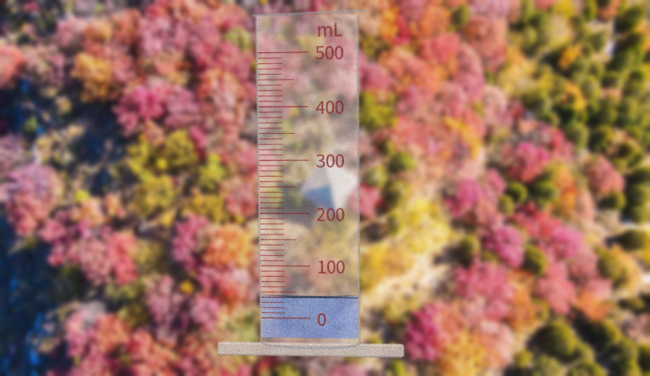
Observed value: 40
